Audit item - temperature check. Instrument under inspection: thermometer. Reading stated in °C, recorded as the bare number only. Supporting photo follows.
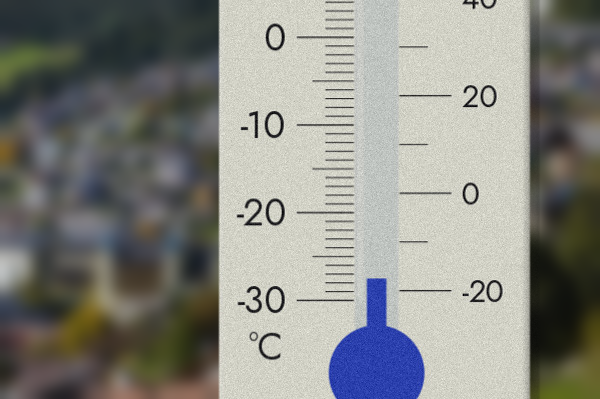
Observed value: -27.5
